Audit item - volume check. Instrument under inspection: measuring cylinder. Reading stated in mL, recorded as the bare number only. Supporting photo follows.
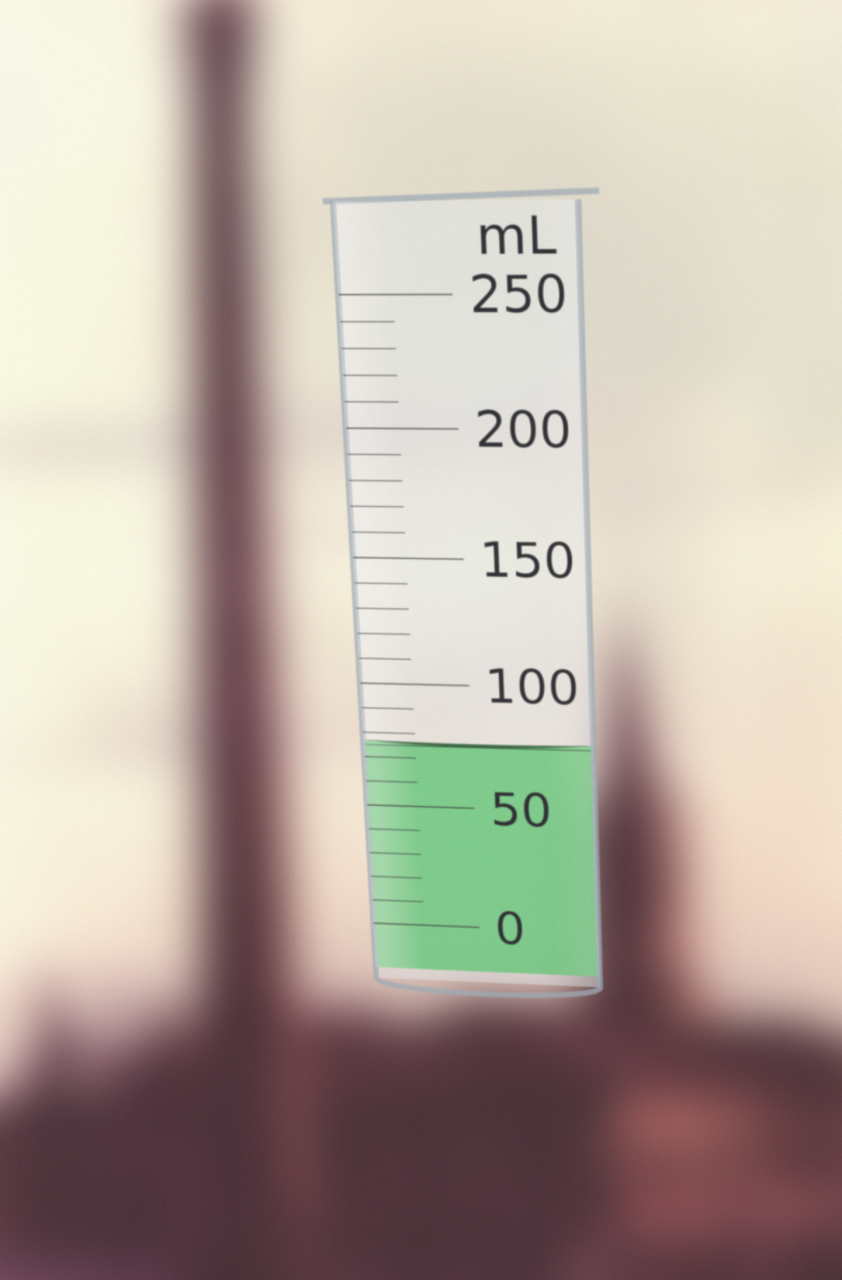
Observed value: 75
